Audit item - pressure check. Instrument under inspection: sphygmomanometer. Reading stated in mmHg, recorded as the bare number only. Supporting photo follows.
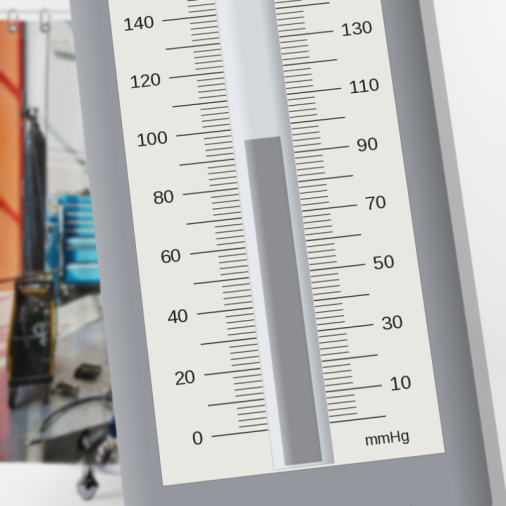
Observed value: 96
